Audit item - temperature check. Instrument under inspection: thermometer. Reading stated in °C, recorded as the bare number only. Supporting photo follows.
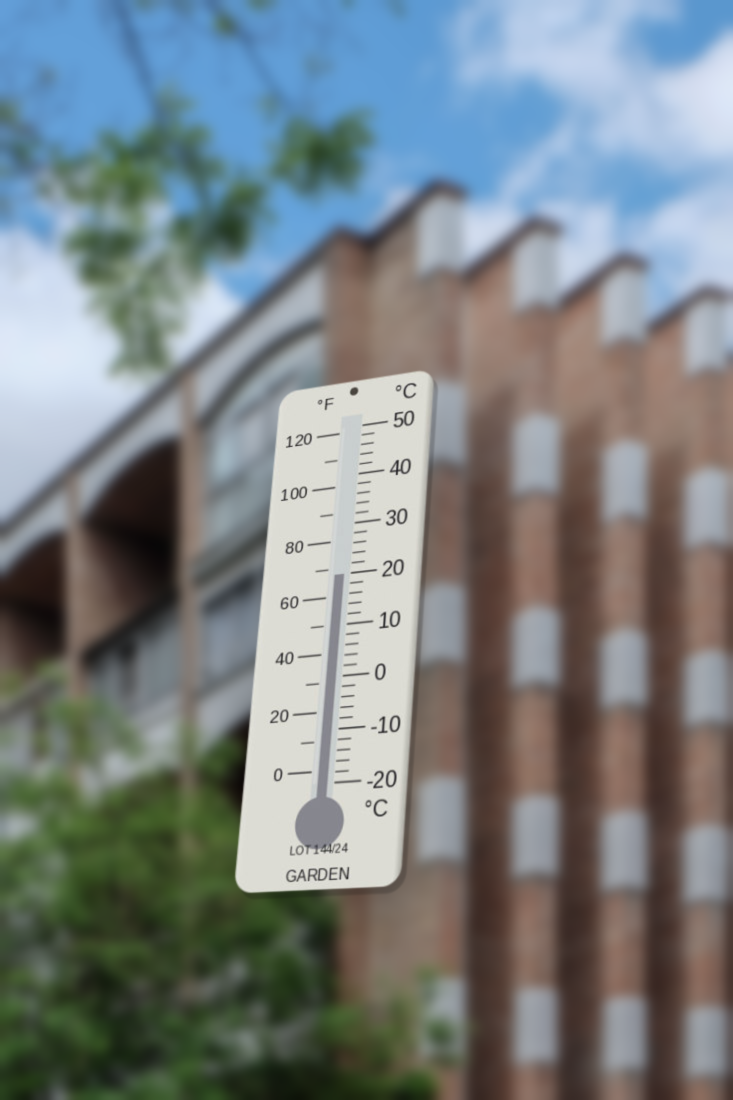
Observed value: 20
